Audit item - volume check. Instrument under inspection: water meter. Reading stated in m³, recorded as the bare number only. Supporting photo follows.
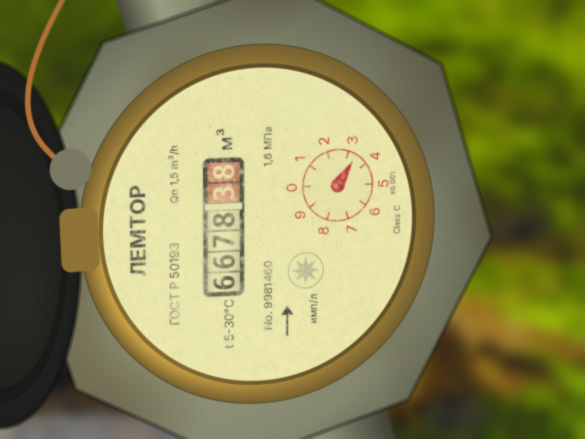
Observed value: 6678.383
